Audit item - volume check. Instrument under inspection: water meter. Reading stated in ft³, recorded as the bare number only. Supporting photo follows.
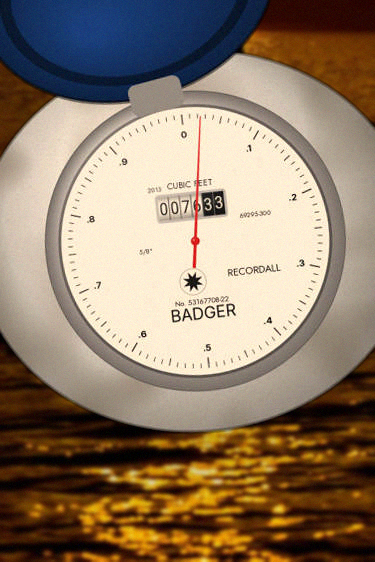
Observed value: 7633.02
